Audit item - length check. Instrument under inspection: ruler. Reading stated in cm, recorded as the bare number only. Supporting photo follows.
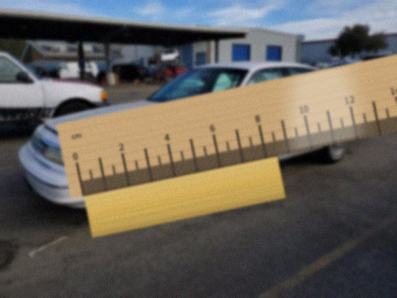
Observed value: 8.5
